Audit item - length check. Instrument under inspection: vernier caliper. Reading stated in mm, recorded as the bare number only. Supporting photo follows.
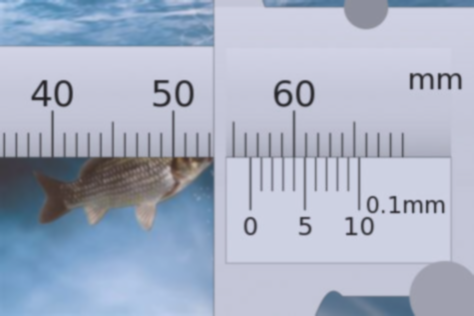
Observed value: 56.4
